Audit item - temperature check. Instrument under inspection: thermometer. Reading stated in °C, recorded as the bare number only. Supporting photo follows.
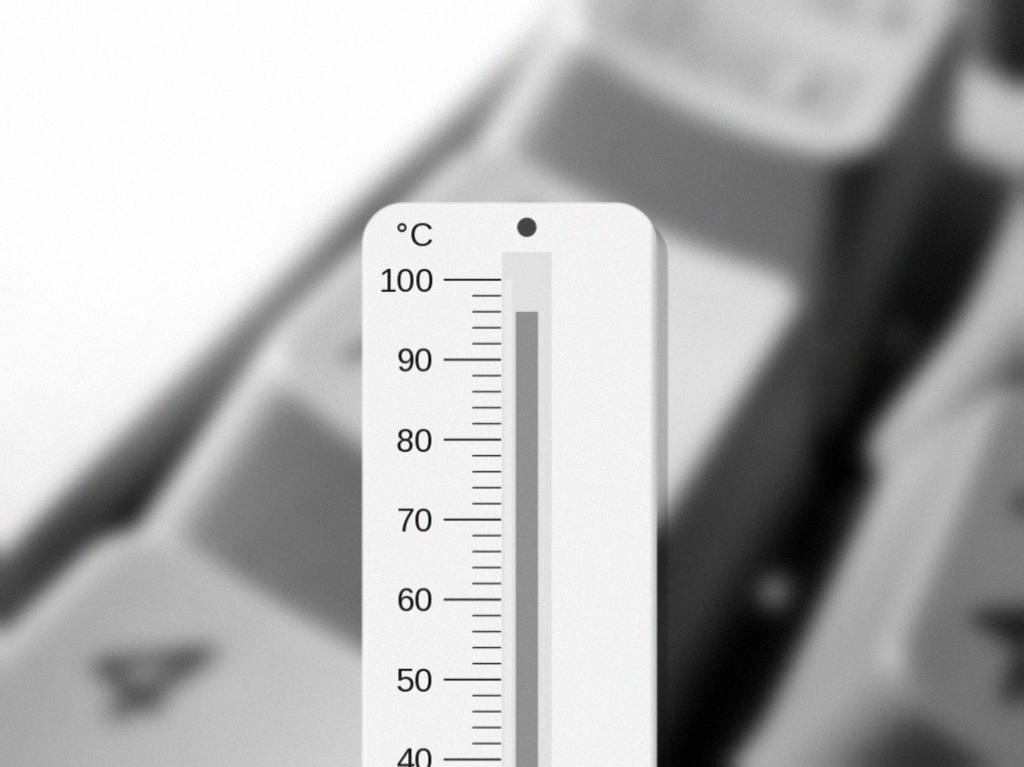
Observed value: 96
